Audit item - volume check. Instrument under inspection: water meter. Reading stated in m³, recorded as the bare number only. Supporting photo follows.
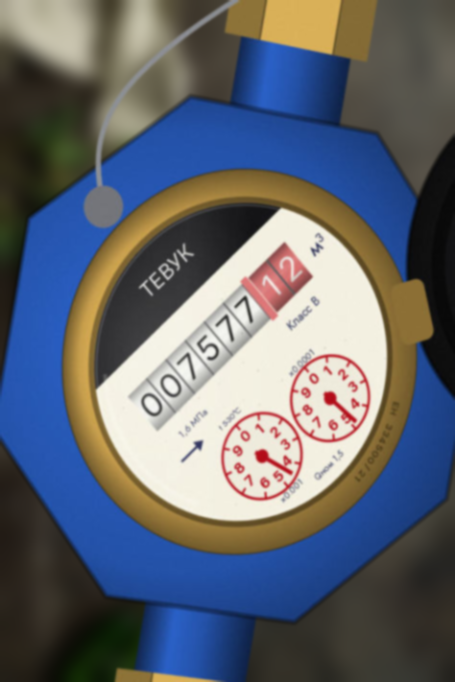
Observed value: 7577.1244
